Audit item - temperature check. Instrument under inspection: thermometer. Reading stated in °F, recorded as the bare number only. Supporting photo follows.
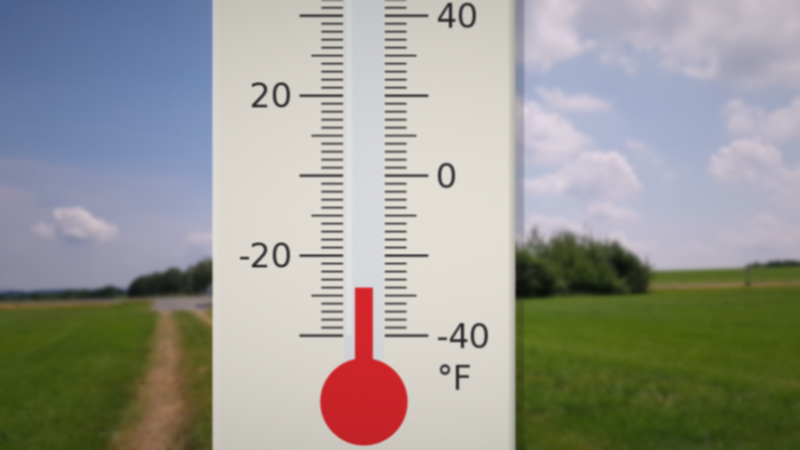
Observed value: -28
